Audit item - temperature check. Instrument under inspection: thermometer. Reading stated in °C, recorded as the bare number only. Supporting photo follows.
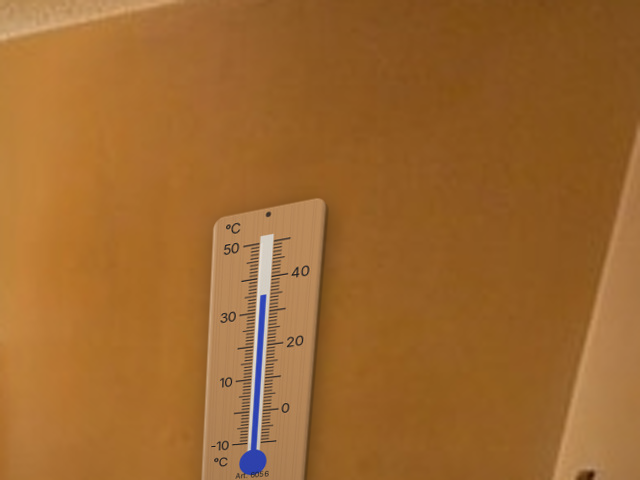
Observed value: 35
